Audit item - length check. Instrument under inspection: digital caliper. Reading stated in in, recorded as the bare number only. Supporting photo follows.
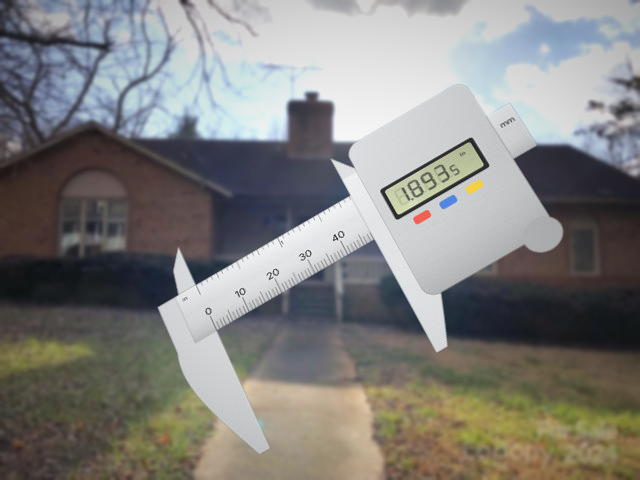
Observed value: 1.8935
